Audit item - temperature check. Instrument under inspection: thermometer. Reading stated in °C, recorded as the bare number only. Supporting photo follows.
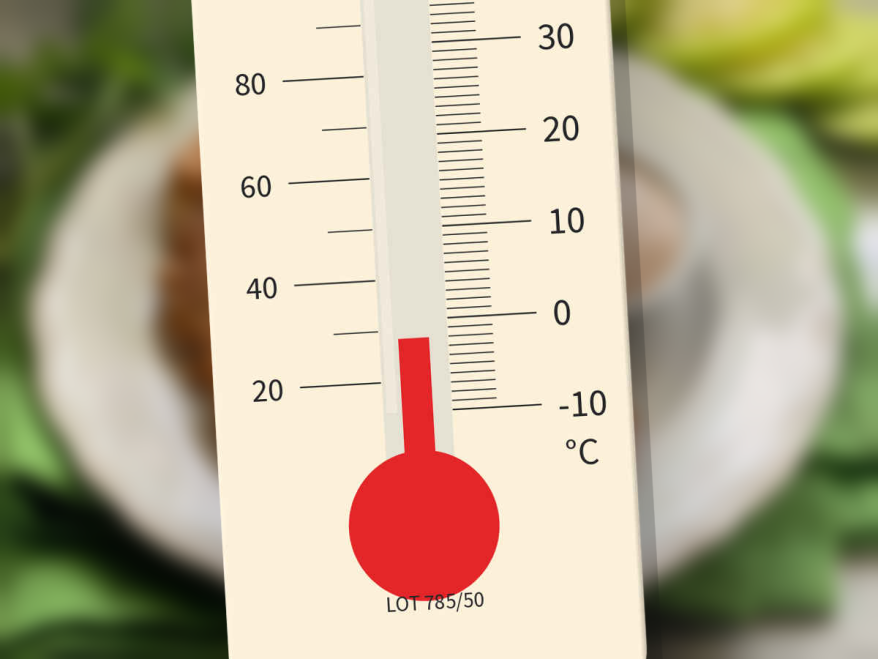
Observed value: -2
